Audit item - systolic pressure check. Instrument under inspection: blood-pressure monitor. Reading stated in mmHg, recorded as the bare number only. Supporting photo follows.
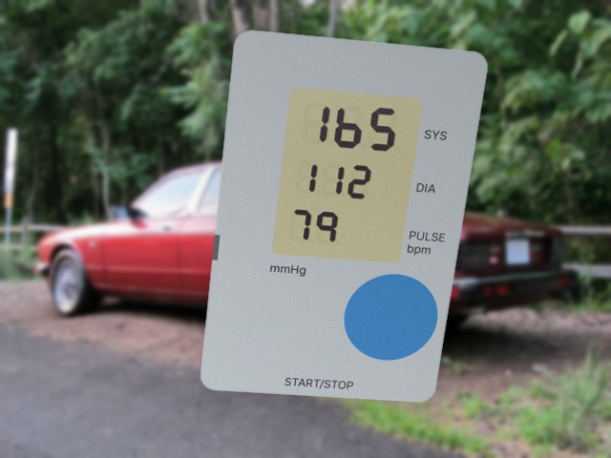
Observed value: 165
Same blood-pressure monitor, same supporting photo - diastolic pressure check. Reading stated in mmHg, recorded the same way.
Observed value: 112
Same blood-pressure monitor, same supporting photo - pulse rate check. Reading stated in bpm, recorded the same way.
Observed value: 79
